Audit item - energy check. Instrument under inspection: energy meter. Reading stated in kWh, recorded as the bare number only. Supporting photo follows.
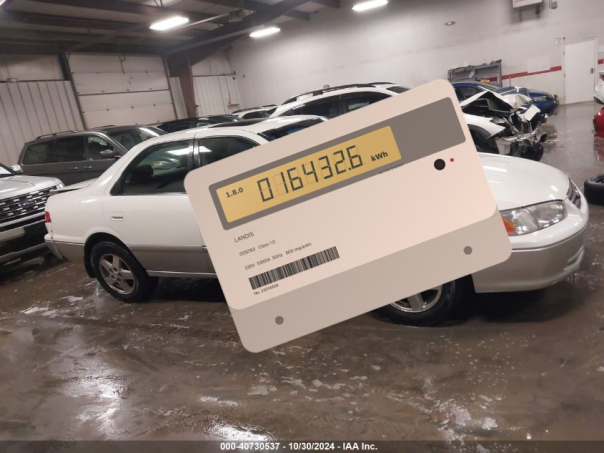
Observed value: 16432.6
